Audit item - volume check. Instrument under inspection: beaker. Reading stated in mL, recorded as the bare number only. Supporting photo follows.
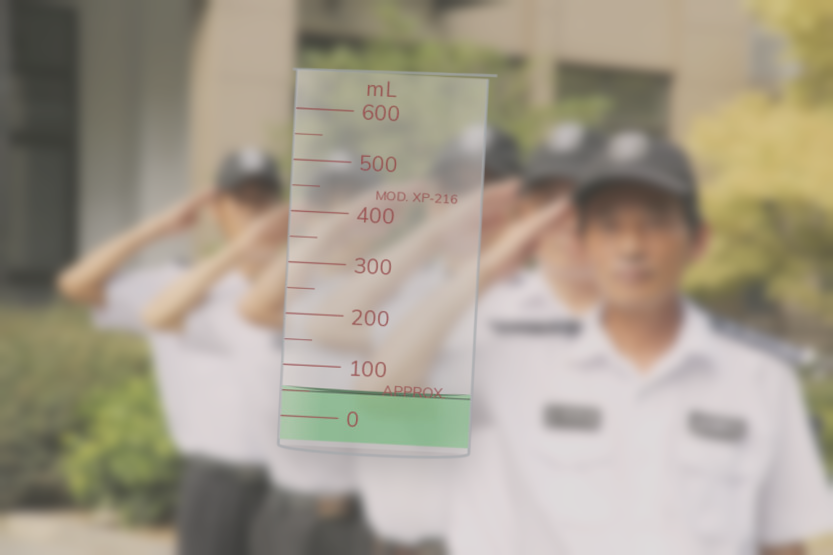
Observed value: 50
